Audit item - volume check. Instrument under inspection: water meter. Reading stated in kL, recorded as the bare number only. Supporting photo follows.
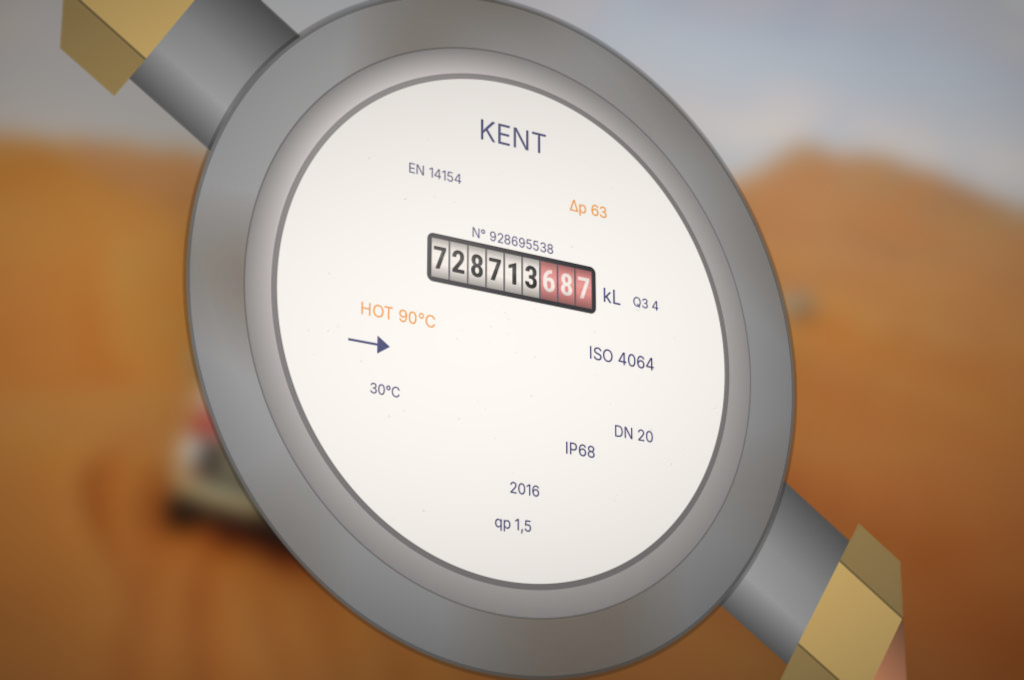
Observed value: 728713.687
